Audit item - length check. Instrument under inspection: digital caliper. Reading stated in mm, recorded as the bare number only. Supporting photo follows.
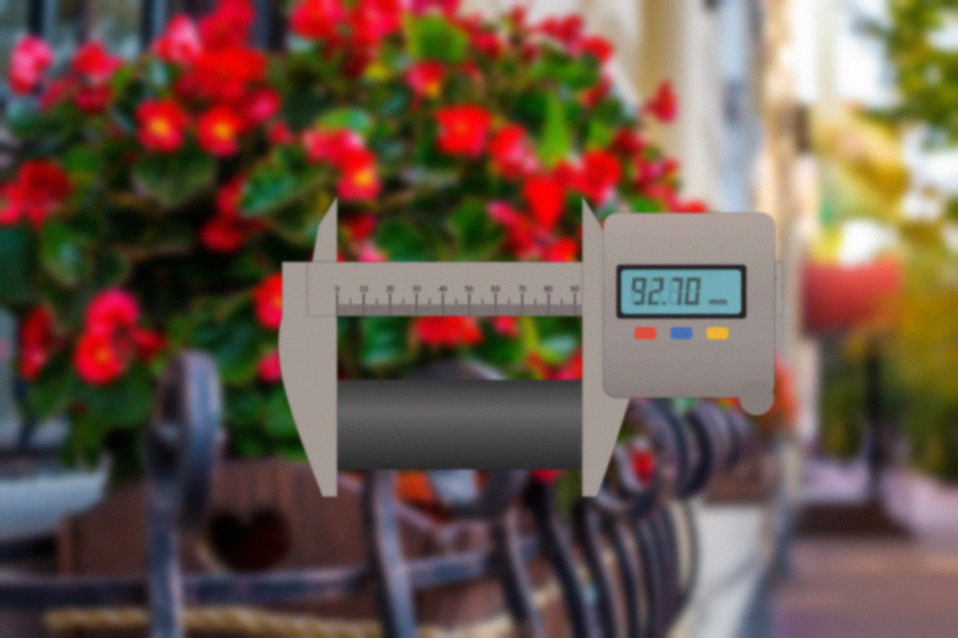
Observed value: 92.70
